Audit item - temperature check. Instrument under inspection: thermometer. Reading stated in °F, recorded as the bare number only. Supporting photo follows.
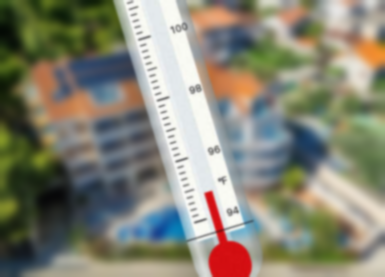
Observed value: 94.8
